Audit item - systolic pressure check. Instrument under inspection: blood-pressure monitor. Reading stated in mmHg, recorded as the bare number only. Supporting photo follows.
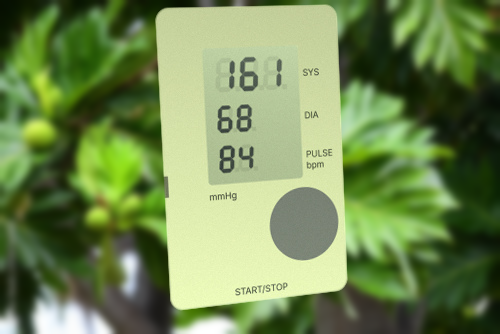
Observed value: 161
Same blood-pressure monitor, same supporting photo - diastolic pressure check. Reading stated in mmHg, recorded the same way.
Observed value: 68
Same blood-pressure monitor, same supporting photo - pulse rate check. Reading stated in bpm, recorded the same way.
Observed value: 84
